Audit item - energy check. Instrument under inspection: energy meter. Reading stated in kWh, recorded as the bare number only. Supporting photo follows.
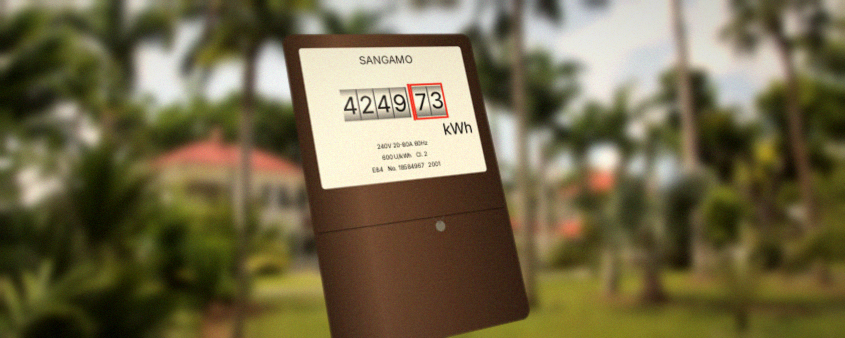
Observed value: 4249.73
